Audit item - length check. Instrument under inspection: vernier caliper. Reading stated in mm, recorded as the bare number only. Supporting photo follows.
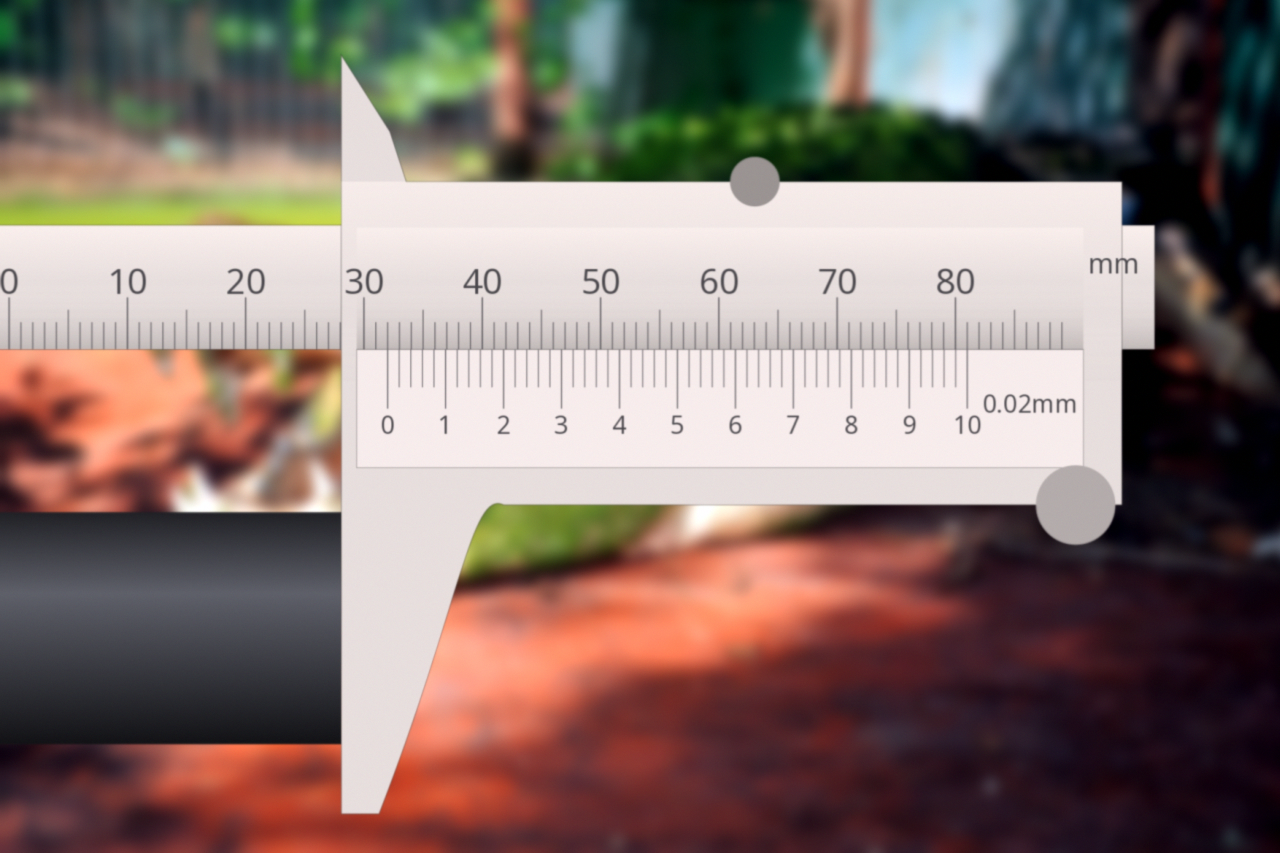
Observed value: 32.0
